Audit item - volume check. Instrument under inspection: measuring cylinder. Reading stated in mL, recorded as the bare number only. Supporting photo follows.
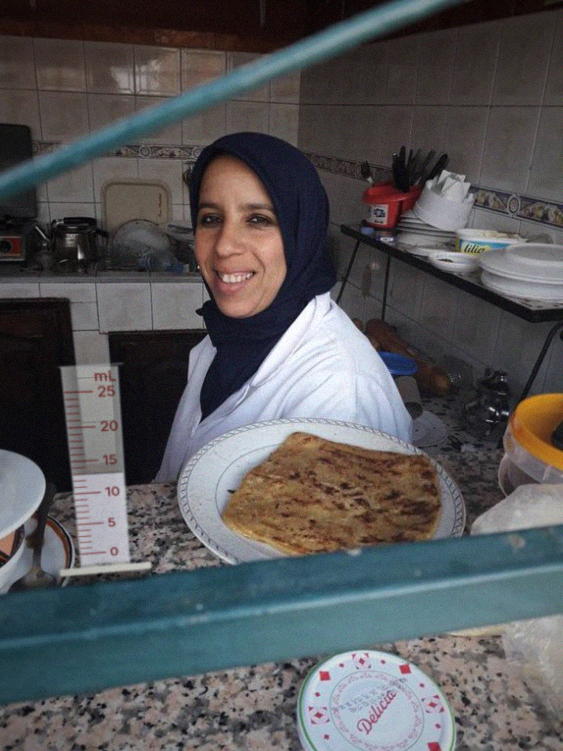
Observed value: 13
